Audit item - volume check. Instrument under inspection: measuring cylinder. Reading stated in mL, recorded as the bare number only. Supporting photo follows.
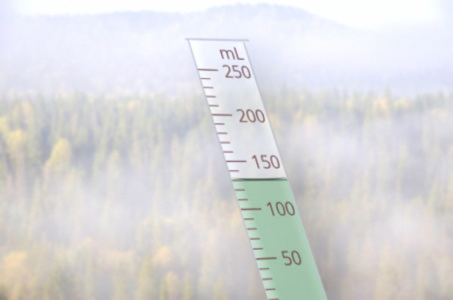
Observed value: 130
